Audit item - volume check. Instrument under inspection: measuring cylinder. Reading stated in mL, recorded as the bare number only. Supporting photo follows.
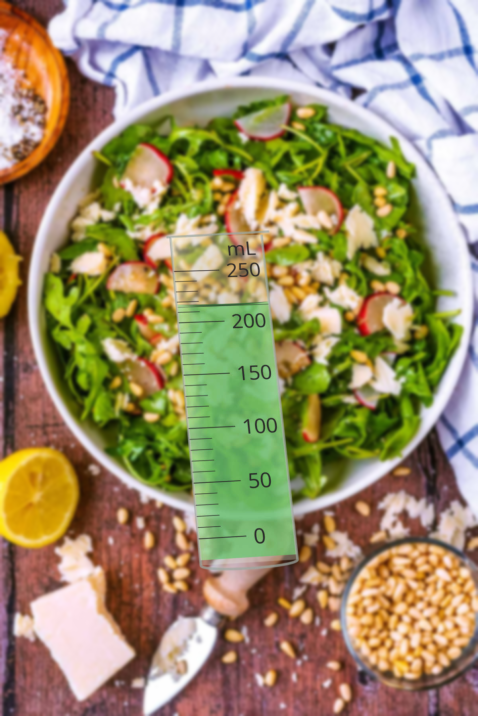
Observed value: 215
